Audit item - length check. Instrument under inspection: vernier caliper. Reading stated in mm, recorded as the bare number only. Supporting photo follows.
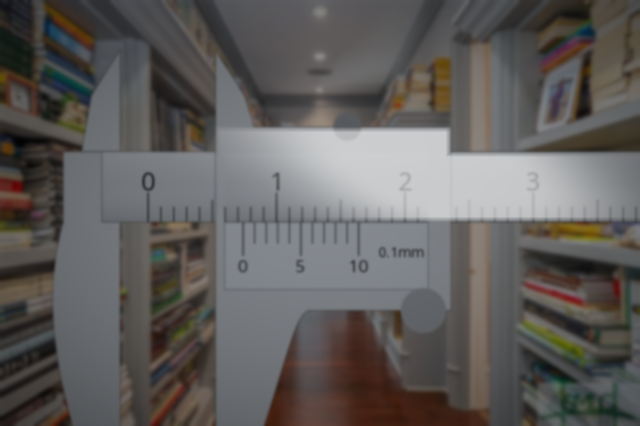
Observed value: 7.4
